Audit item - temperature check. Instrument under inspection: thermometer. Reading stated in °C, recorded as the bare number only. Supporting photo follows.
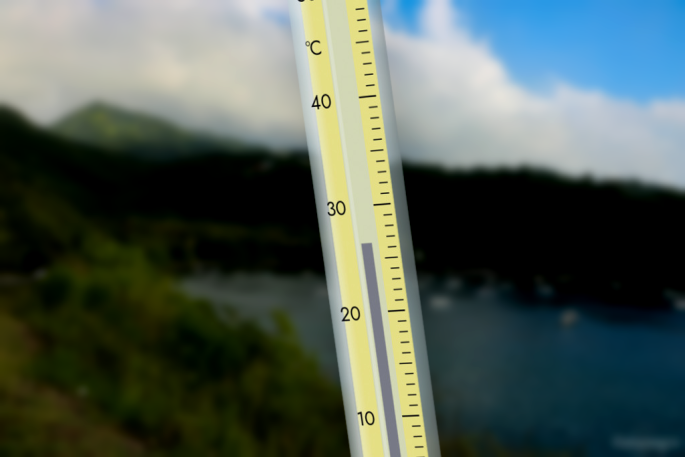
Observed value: 26.5
